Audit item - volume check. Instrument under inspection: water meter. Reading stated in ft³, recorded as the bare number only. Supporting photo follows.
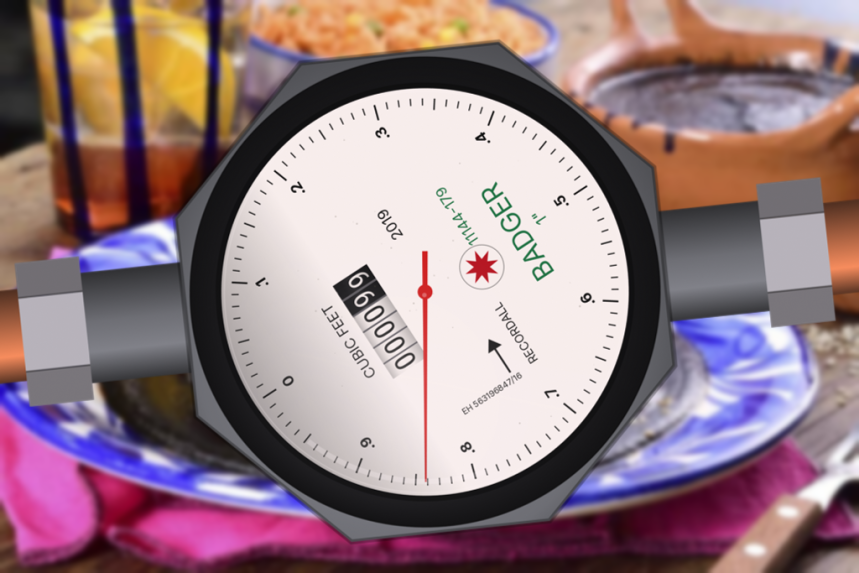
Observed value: 98.84
